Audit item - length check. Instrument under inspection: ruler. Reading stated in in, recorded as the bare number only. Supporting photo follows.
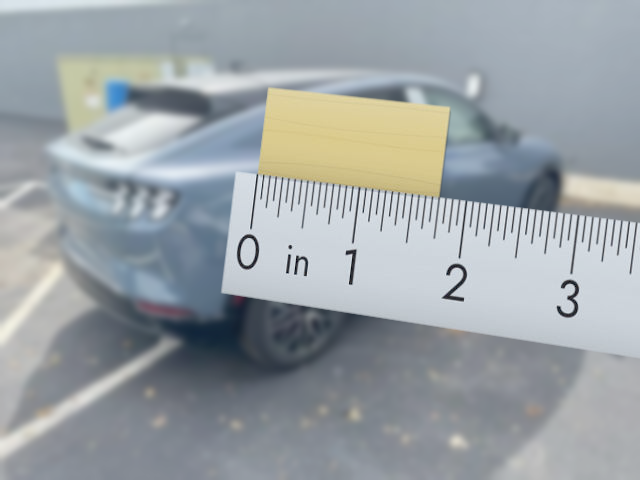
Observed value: 1.75
